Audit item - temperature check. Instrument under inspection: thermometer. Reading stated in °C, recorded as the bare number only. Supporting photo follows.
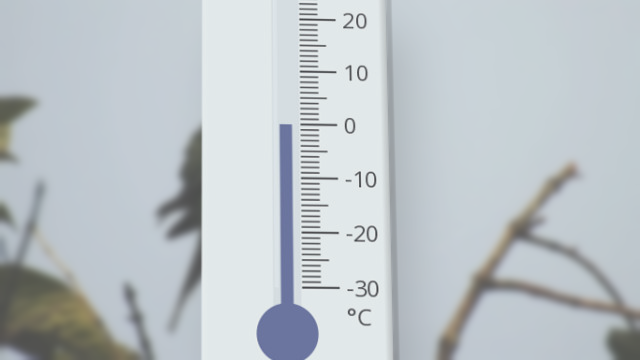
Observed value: 0
